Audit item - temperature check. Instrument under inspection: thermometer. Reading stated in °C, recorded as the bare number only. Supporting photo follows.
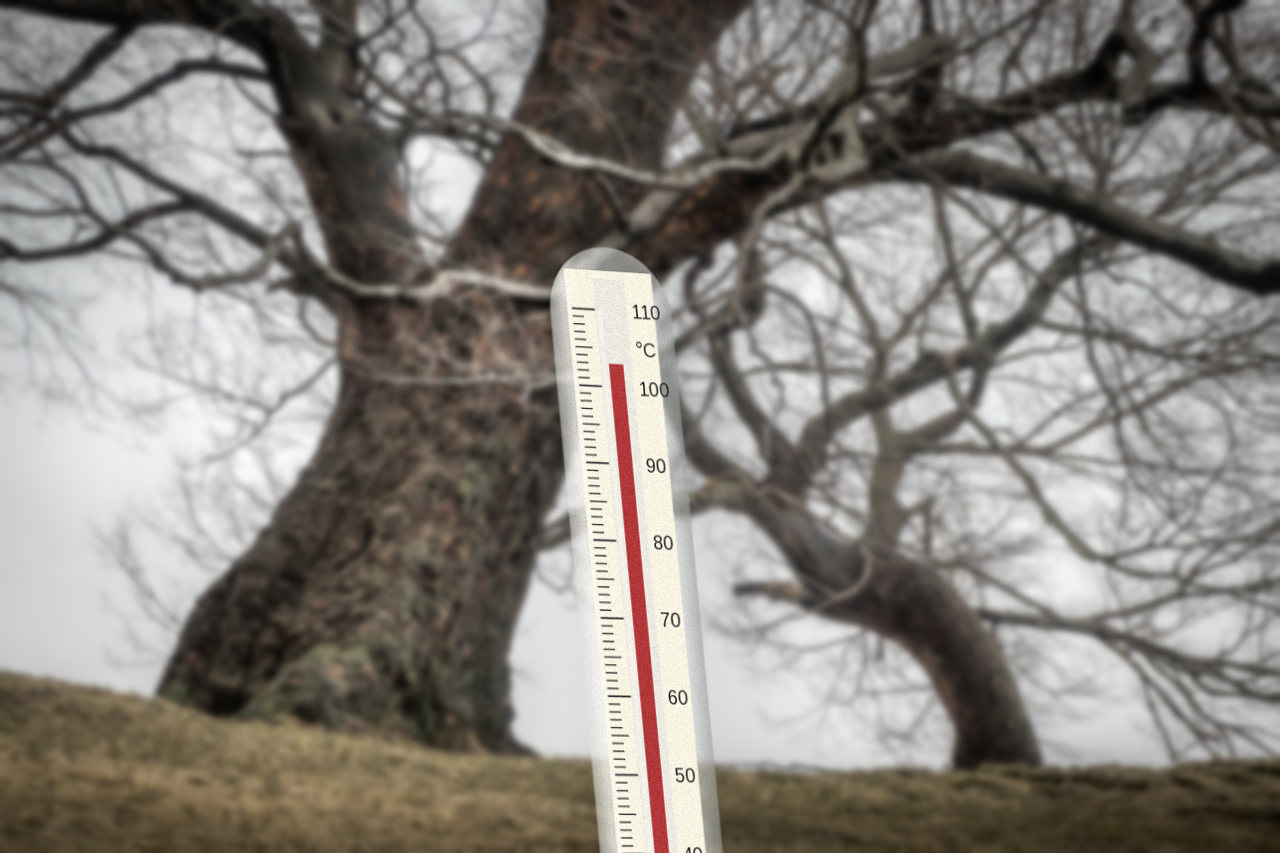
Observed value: 103
